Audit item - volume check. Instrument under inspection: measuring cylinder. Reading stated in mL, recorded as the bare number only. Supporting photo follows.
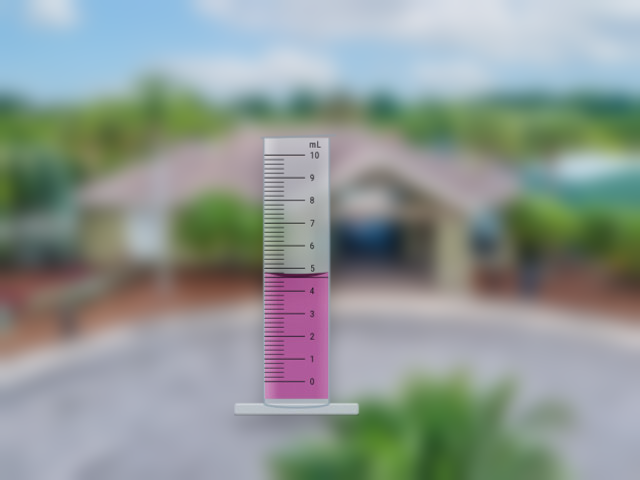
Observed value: 4.6
